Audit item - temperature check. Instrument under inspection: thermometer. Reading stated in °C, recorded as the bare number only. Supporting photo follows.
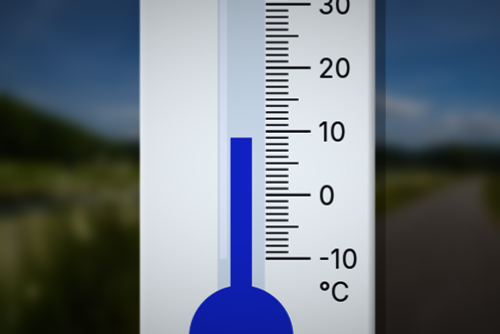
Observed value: 9
